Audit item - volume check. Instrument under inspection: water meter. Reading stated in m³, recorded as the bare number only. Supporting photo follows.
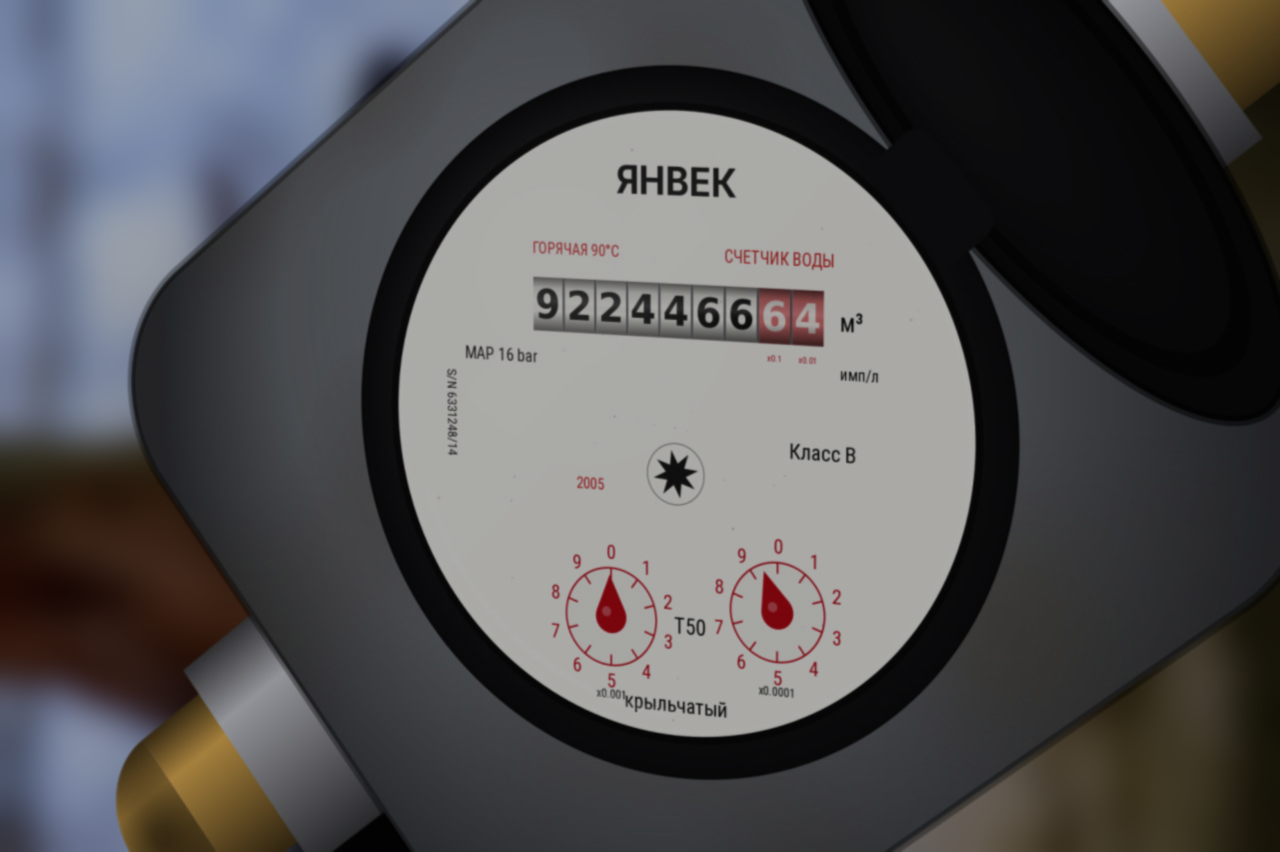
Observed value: 9224466.6399
